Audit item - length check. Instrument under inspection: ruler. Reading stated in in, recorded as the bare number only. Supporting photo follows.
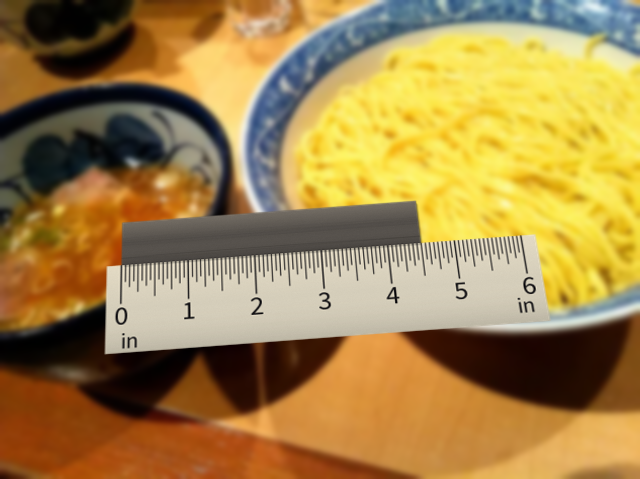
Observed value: 4.5
